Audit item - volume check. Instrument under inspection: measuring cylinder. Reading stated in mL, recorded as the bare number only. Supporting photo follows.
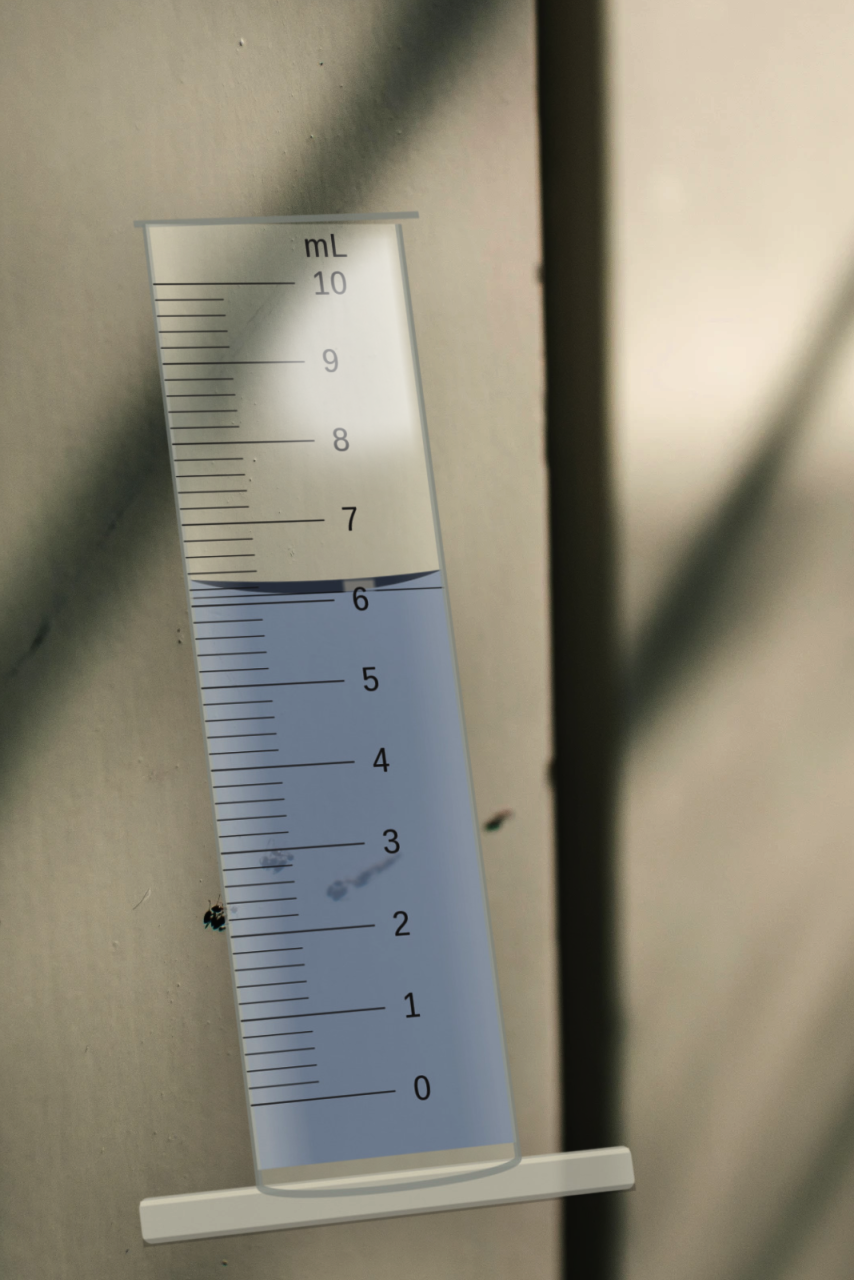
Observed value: 6.1
